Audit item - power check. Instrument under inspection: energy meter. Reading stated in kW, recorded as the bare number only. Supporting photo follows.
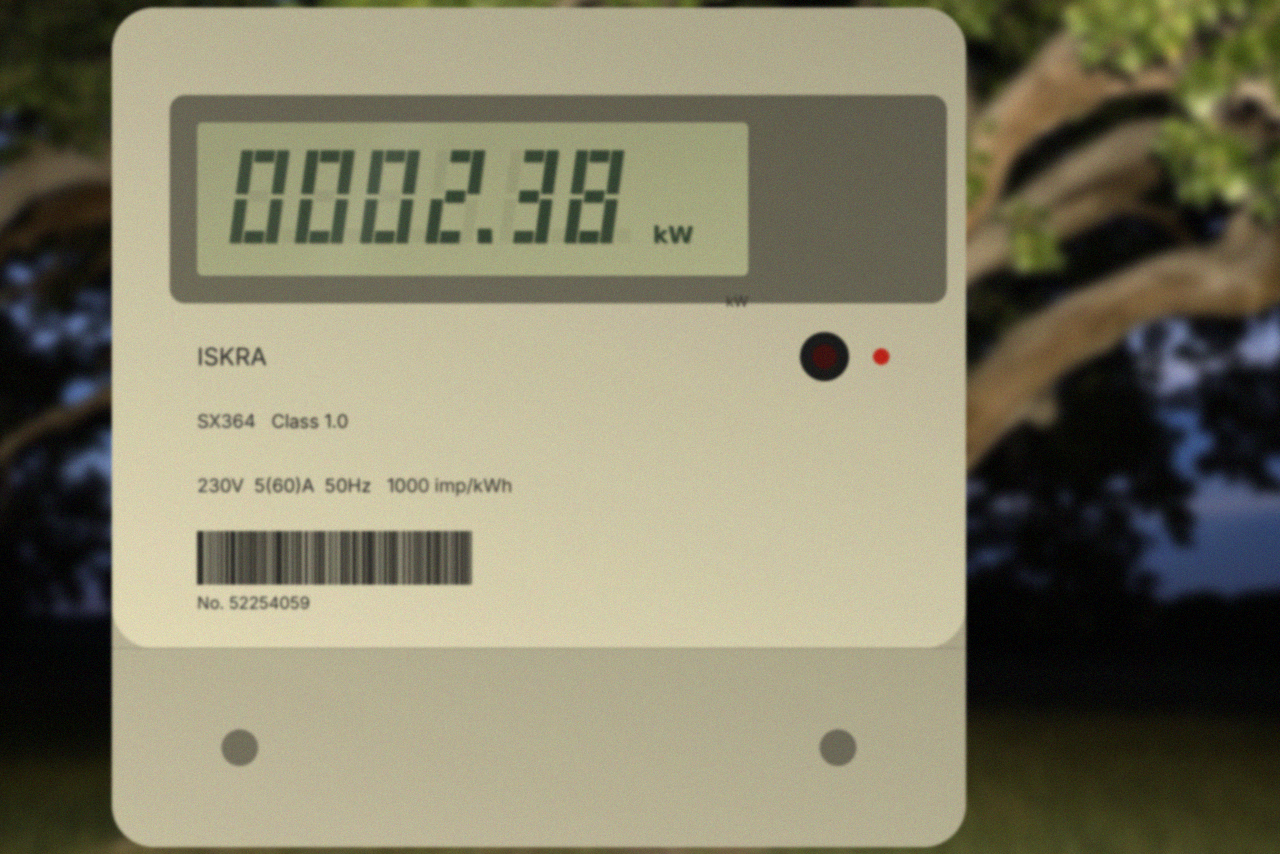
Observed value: 2.38
